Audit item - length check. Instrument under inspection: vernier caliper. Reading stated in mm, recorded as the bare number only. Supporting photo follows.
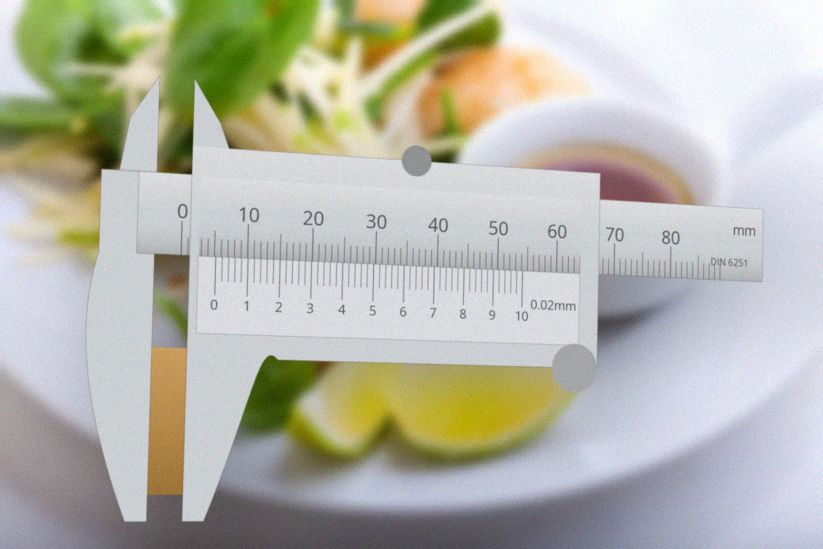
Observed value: 5.2
